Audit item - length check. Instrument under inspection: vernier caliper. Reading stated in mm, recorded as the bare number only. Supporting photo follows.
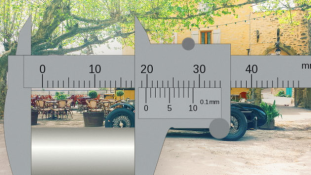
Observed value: 19.8
